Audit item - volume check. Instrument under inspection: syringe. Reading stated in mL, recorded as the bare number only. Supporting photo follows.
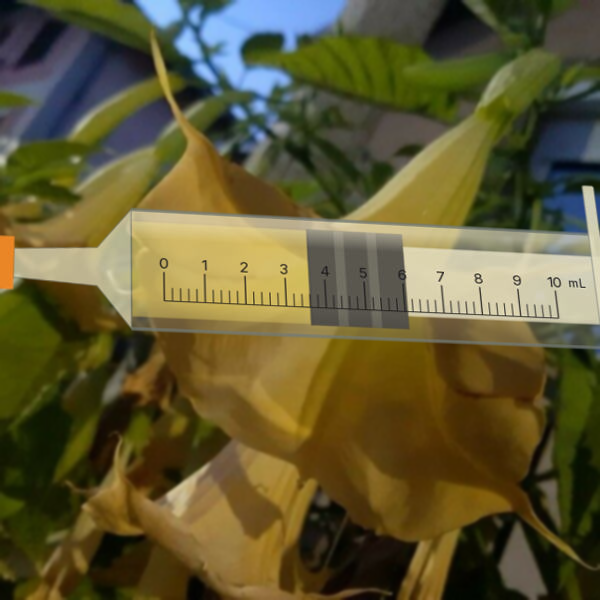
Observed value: 3.6
